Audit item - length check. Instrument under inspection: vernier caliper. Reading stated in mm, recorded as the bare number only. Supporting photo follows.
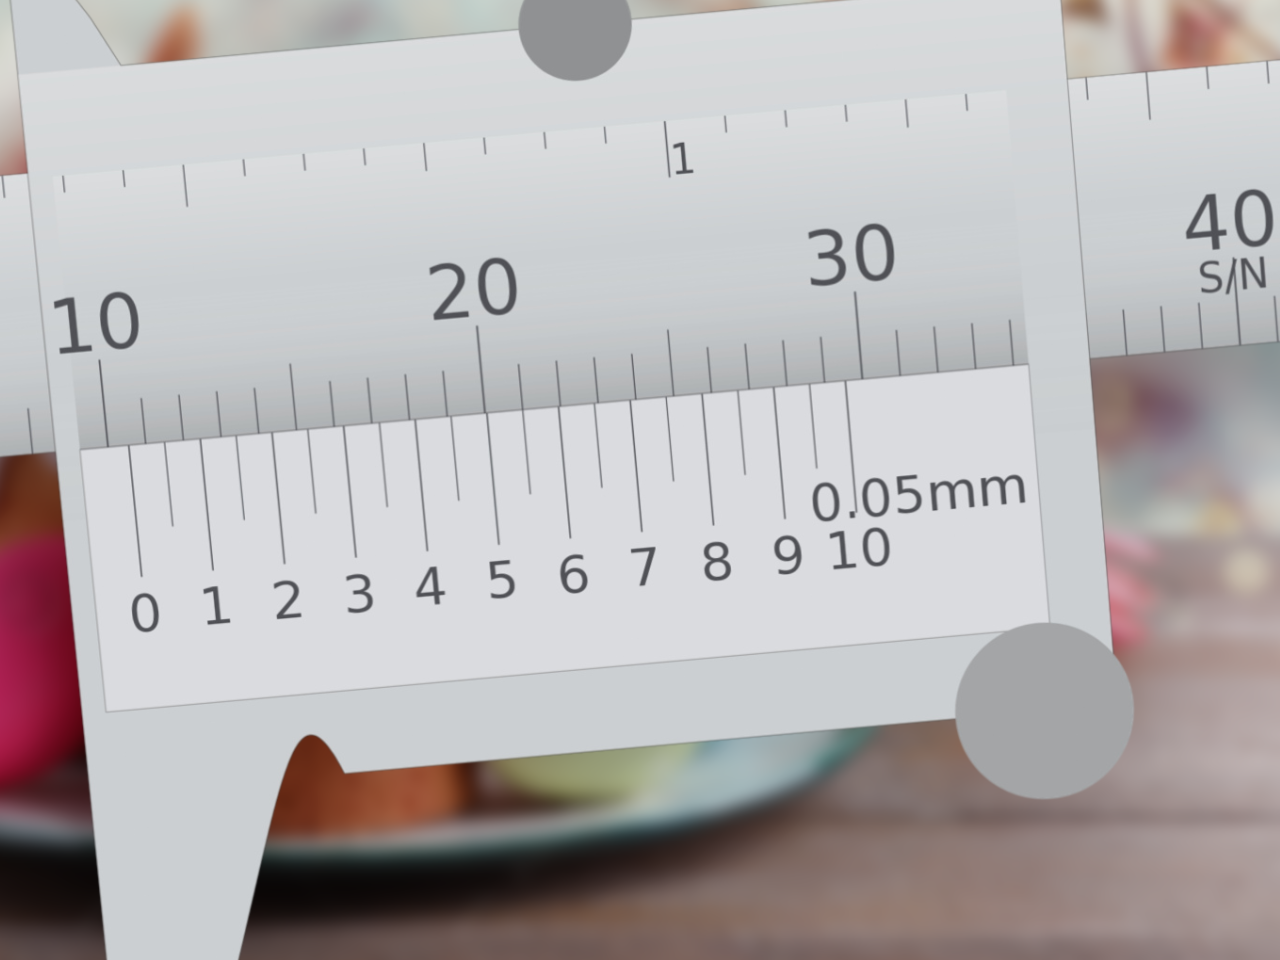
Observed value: 10.55
